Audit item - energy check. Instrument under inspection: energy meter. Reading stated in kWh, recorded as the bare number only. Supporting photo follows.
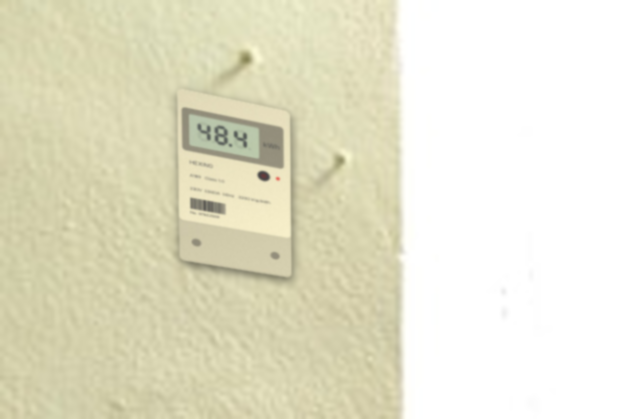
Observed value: 48.4
